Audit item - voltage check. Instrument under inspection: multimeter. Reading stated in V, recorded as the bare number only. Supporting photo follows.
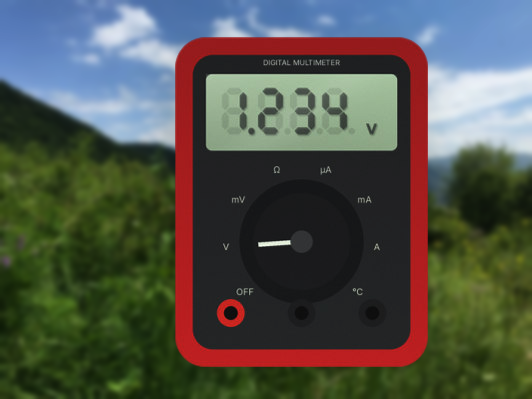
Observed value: 1.234
